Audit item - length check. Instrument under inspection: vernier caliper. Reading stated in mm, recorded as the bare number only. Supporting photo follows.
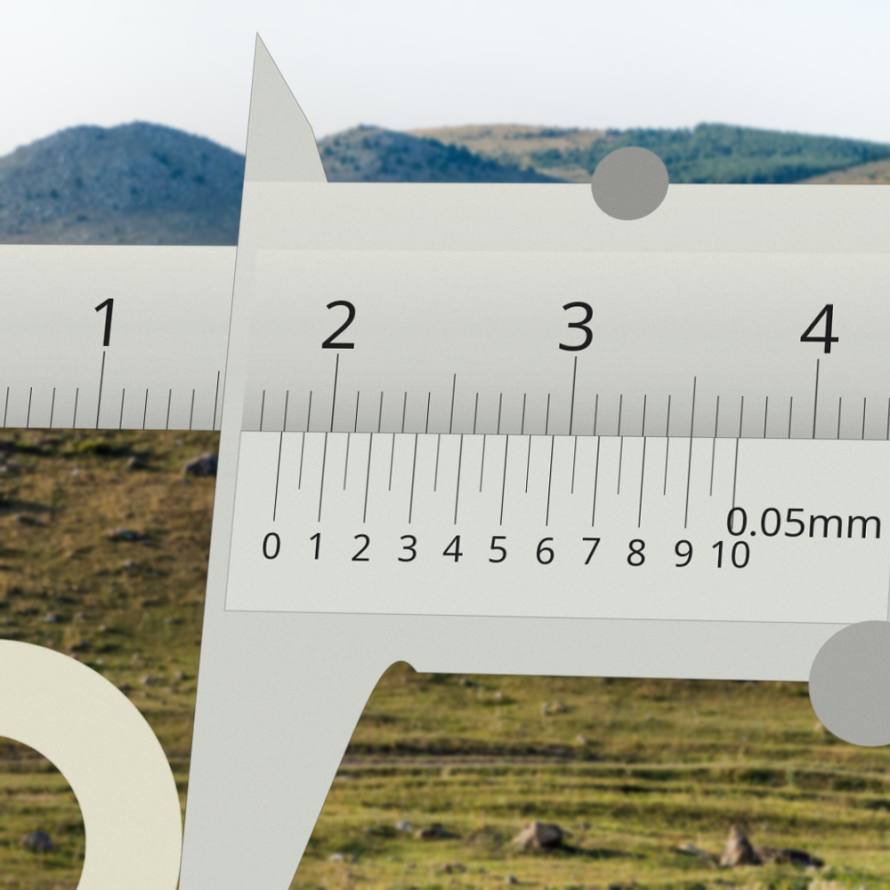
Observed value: 17.90
